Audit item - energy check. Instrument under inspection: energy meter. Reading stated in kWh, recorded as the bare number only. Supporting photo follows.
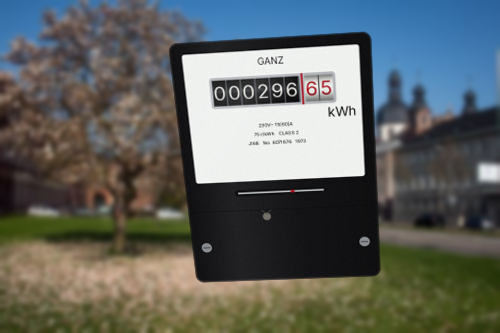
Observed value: 296.65
